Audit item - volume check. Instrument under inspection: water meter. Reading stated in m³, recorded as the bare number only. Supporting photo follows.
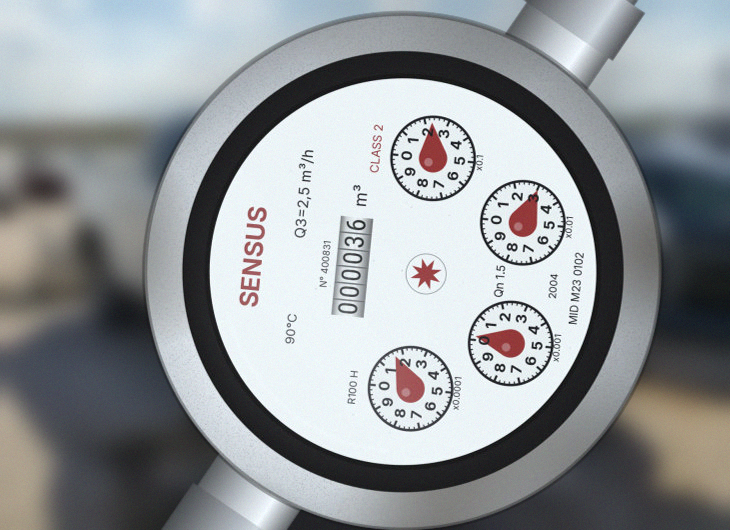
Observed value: 36.2301
